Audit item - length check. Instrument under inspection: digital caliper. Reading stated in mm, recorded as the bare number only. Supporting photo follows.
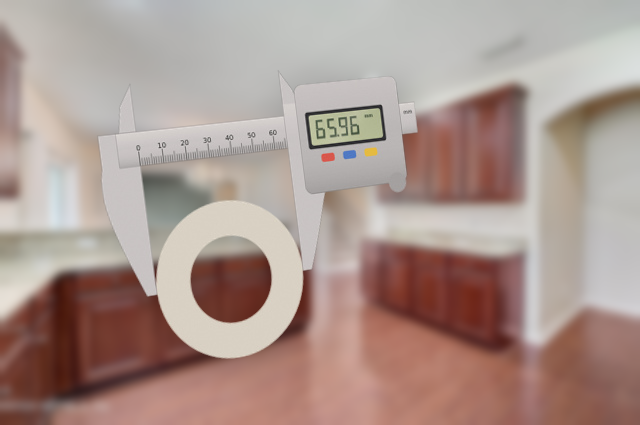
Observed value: 65.96
